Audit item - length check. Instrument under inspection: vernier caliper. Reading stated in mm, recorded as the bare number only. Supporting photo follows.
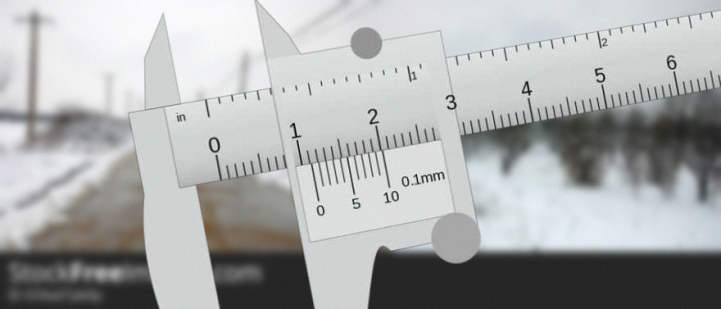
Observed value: 11.2
